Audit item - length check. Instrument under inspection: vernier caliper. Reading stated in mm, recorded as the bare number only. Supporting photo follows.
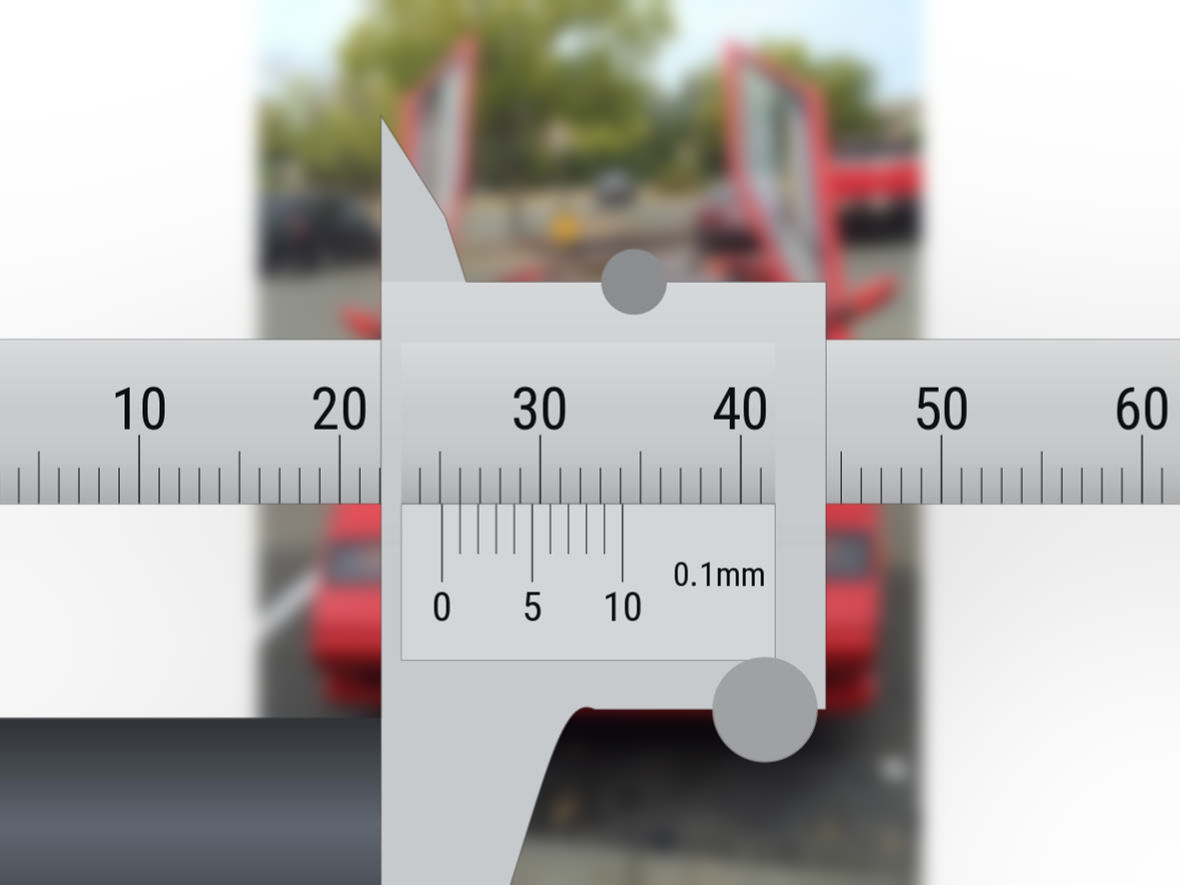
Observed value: 25.1
